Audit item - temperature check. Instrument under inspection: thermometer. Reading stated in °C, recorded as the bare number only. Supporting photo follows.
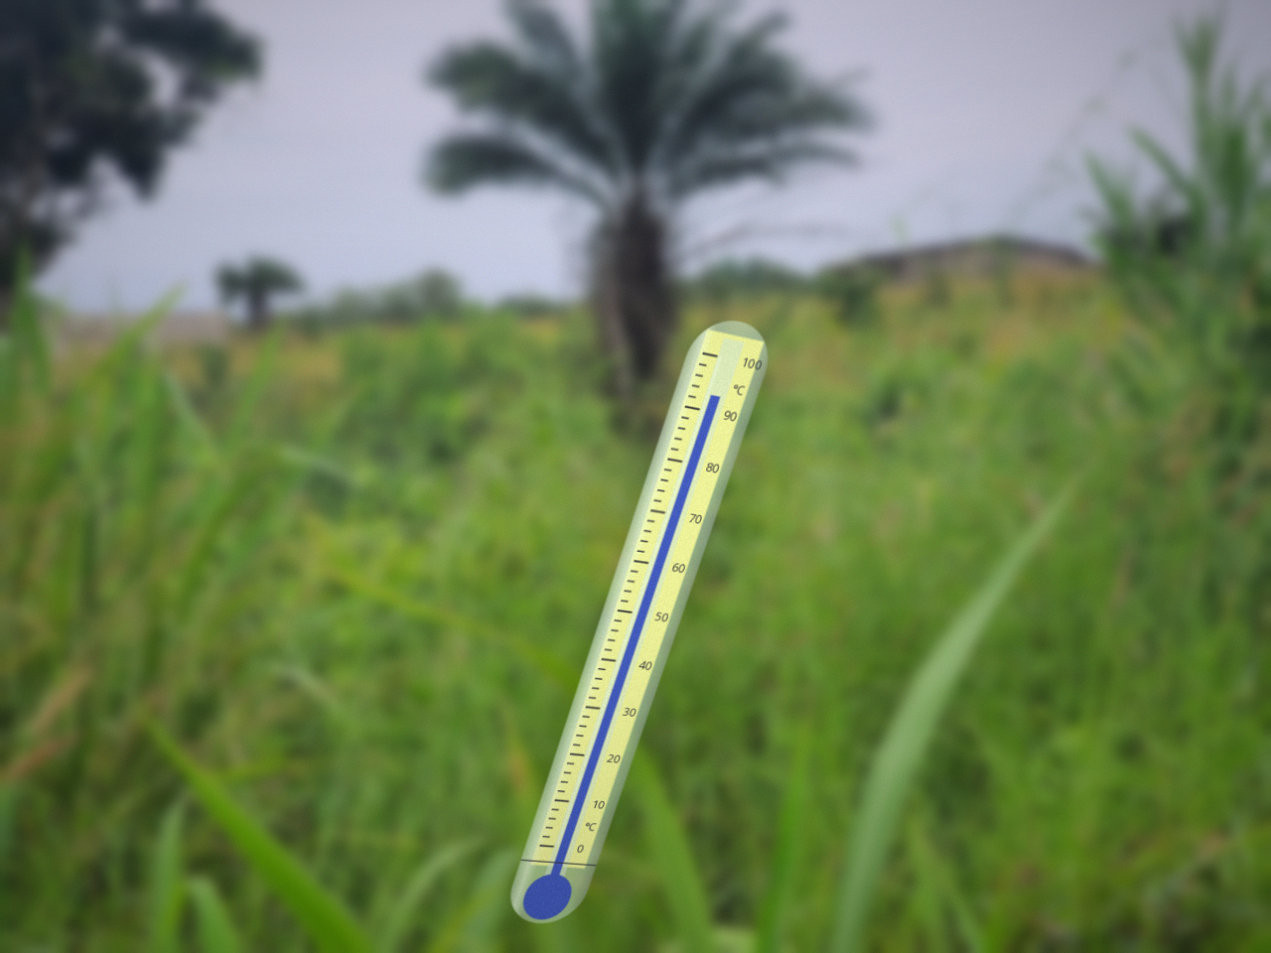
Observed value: 93
